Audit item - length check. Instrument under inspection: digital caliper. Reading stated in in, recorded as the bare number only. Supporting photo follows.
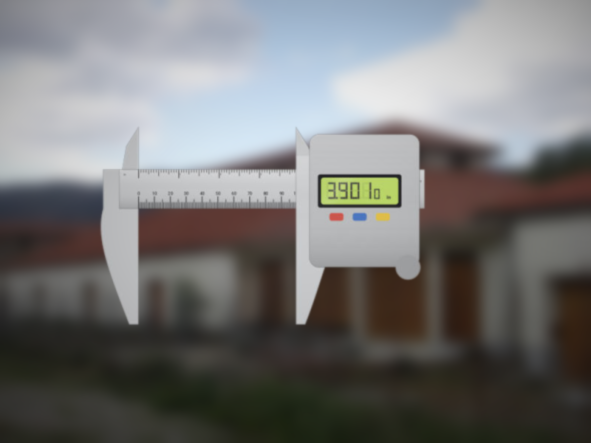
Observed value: 3.9010
